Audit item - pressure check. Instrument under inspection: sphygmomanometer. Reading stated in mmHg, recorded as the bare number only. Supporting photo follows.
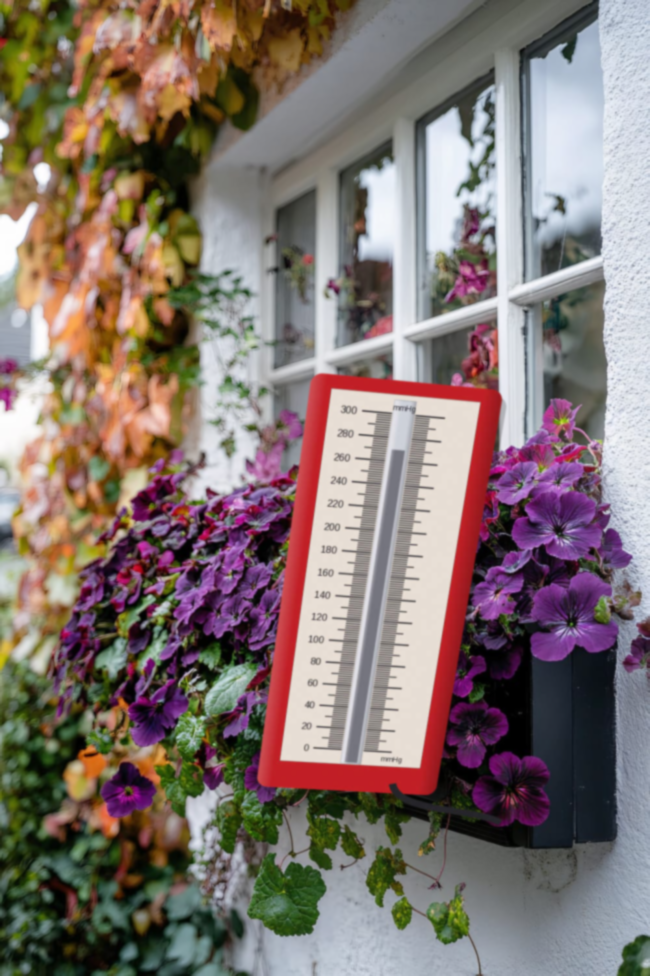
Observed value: 270
